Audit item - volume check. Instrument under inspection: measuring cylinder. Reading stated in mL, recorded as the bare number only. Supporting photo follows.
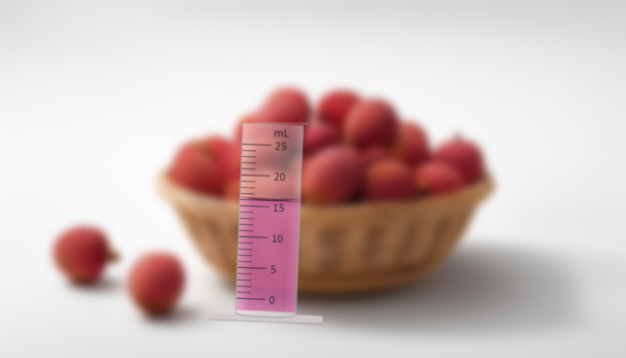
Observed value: 16
